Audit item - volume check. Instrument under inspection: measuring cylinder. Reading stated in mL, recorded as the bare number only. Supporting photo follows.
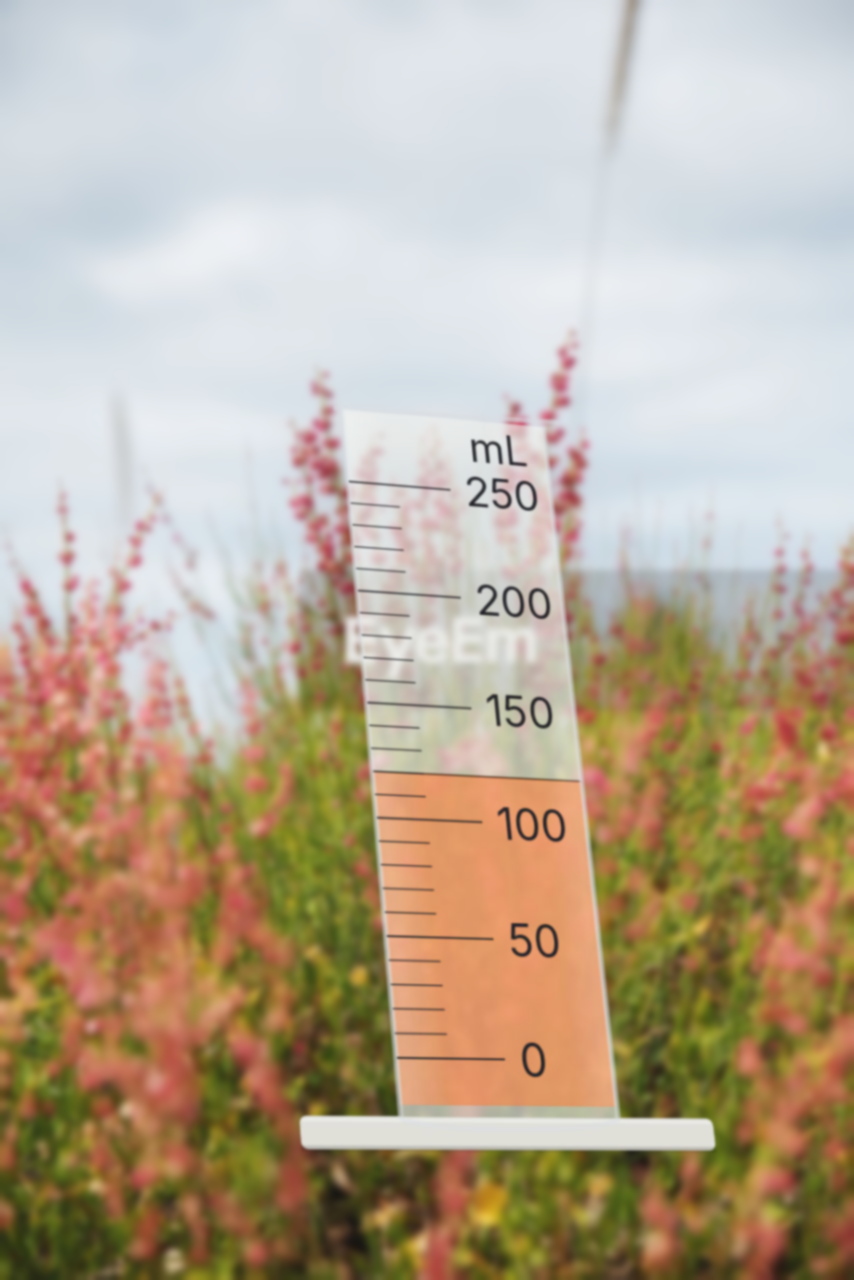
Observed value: 120
